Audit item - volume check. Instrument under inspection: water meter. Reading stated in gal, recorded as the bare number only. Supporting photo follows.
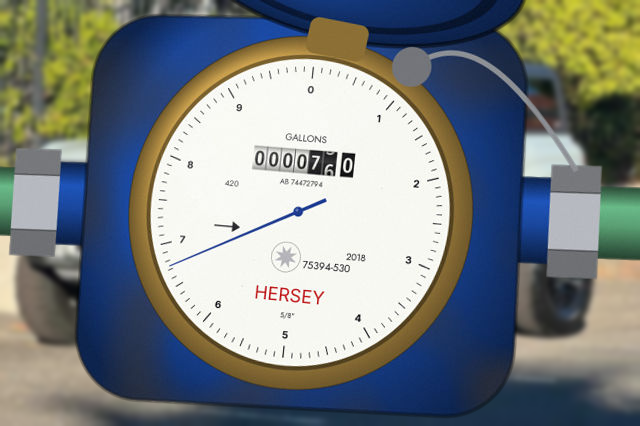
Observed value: 756.7
